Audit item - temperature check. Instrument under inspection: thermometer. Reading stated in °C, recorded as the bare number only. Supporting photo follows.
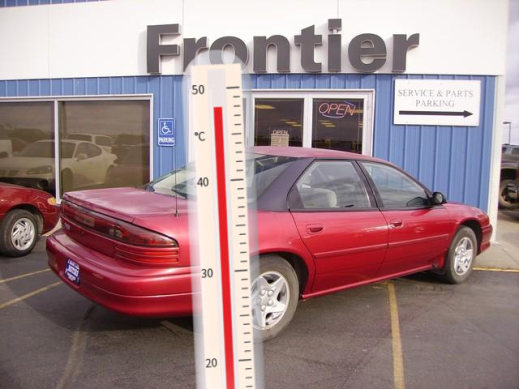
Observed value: 48
